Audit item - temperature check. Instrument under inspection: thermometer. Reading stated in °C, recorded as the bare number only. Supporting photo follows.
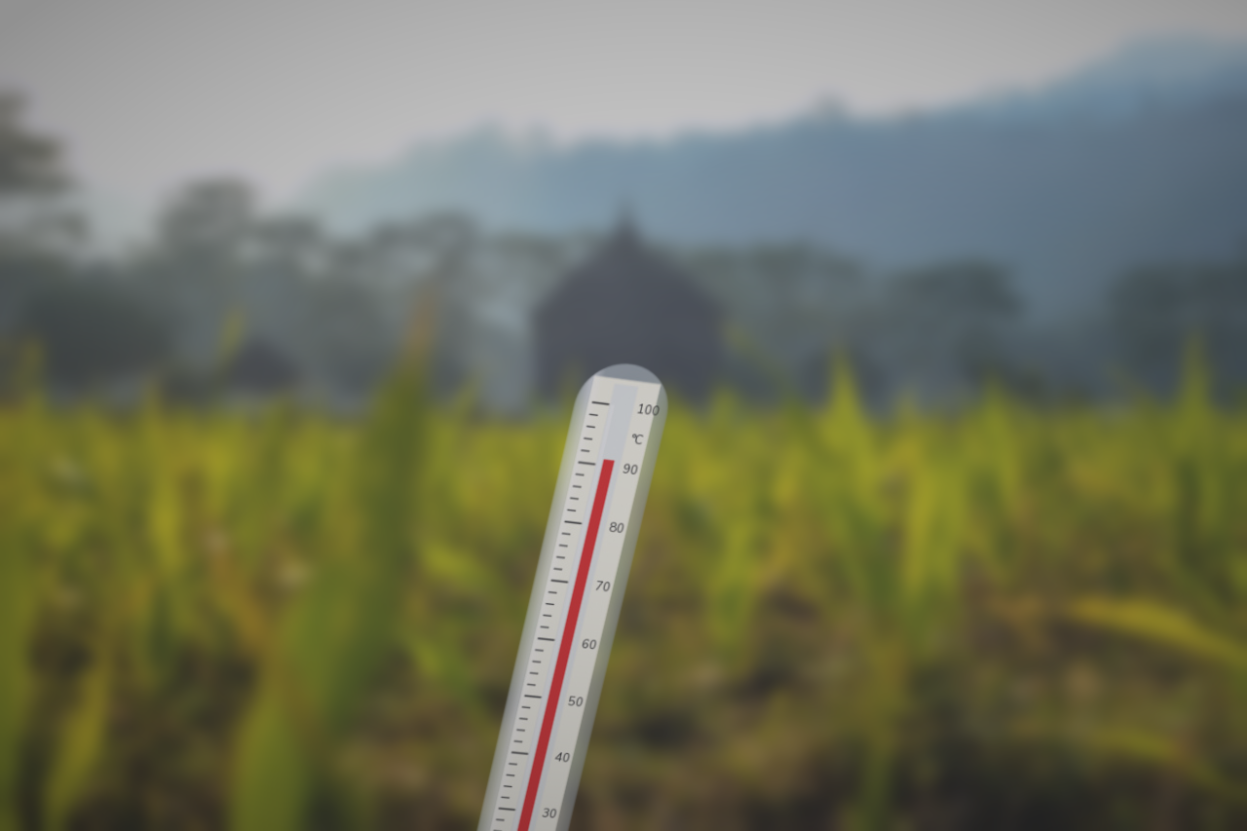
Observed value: 91
